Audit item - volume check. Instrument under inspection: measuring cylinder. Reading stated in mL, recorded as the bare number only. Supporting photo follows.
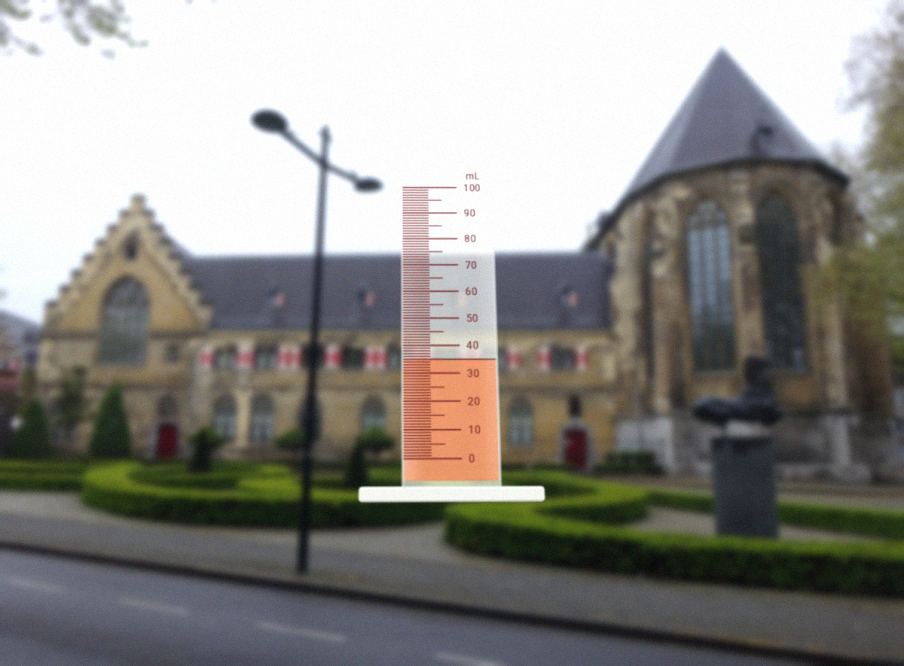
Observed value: 35
